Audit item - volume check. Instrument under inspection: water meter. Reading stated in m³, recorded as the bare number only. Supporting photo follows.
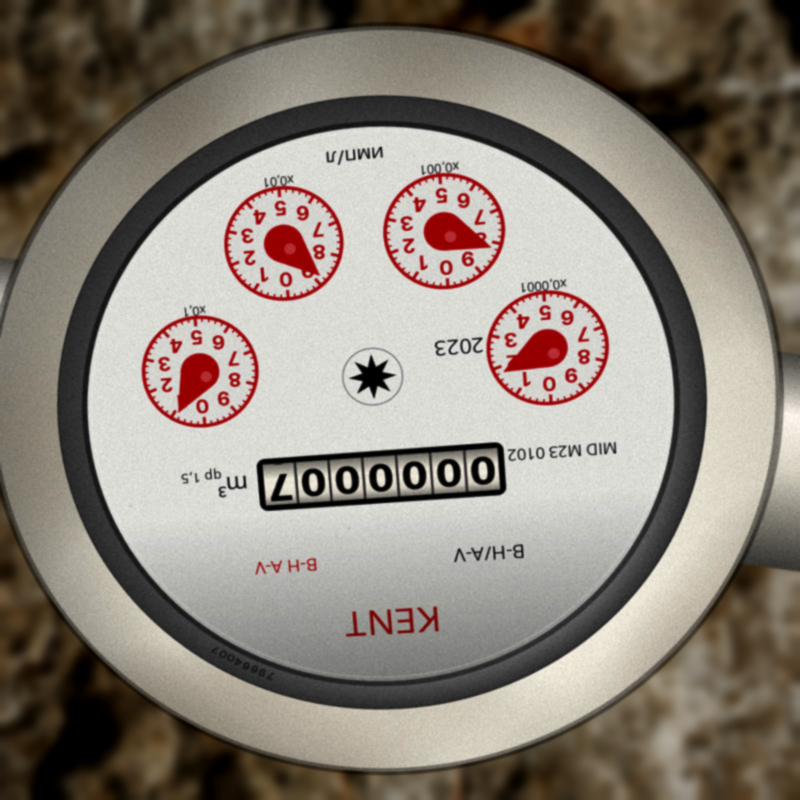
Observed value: 7.0881
